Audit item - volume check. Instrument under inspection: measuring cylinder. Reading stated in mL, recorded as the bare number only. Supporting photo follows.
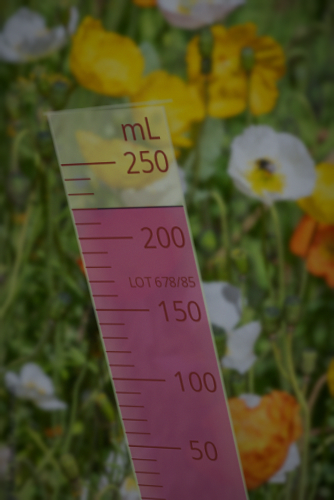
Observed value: 220
